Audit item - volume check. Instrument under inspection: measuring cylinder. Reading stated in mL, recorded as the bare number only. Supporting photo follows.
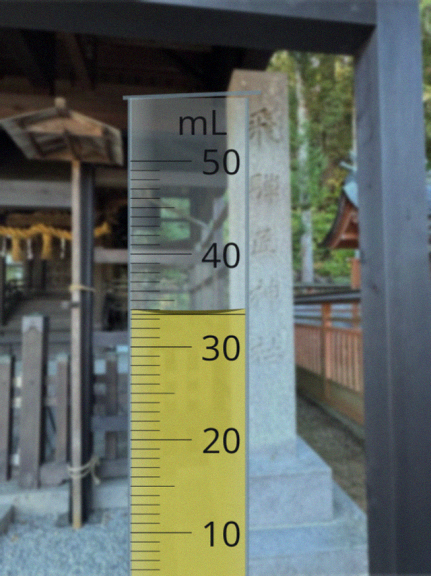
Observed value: 33.5
